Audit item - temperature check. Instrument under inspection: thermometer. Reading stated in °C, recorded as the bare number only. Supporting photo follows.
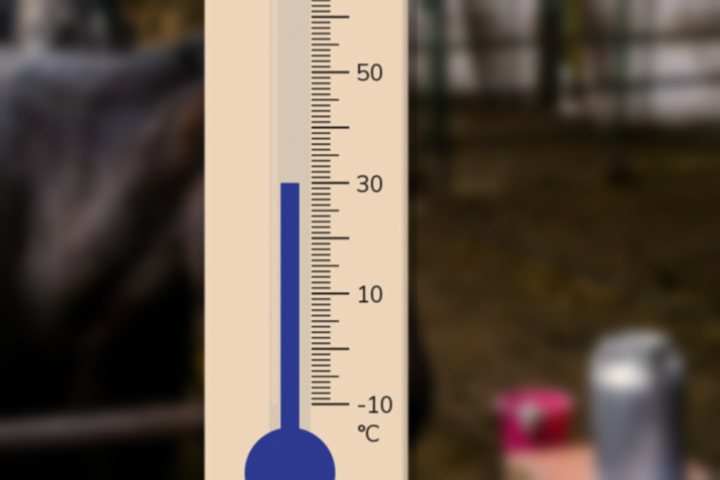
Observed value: 30
